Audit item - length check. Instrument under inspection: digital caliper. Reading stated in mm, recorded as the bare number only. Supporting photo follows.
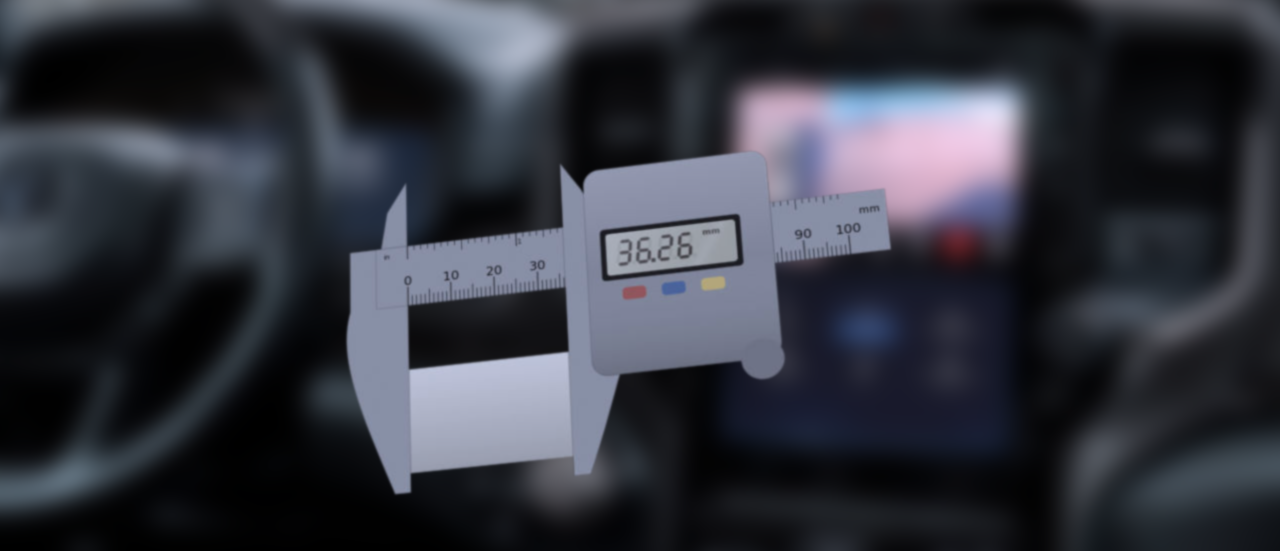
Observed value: 36.26
